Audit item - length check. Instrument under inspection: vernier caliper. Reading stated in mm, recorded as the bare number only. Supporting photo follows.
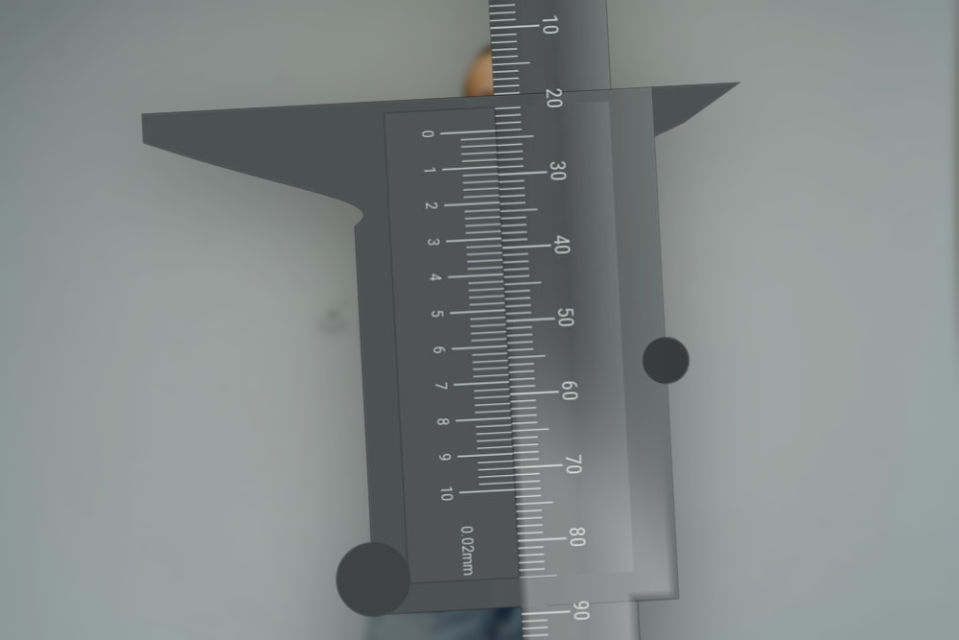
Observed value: 24.0
